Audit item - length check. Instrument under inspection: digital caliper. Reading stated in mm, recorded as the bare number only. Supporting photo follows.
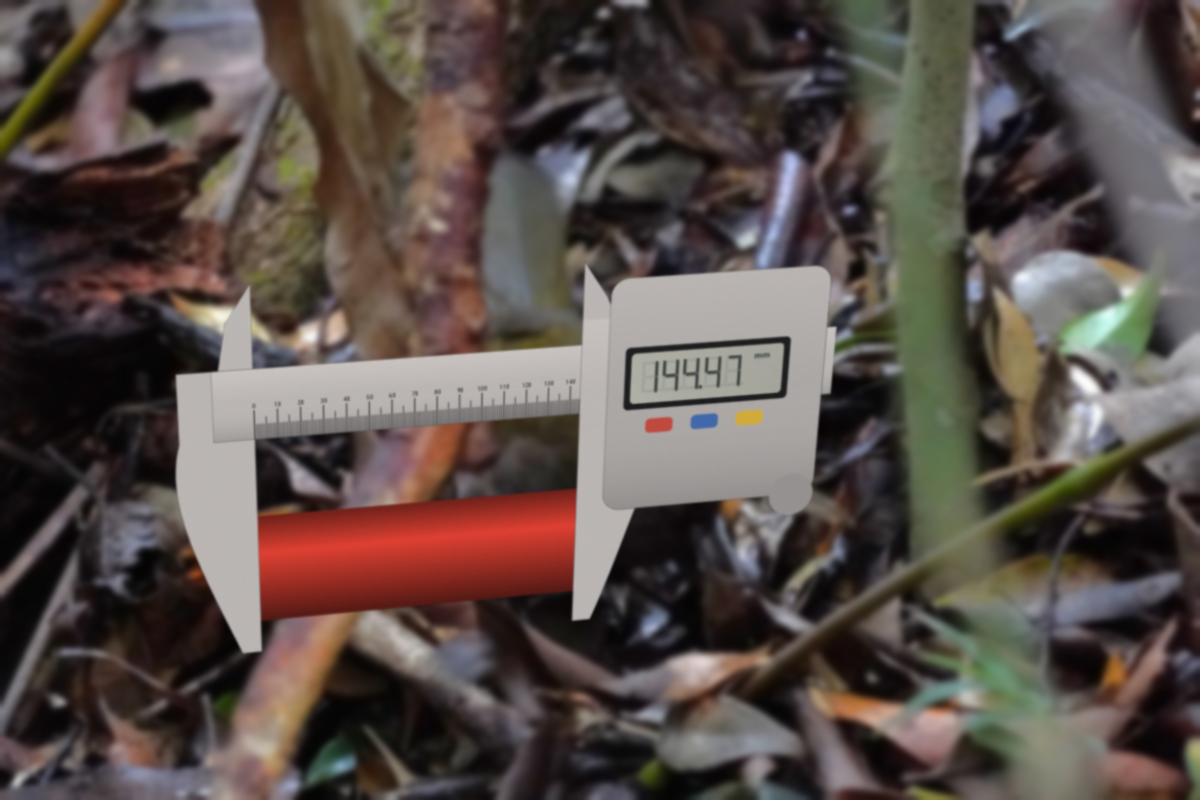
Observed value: 144.47
